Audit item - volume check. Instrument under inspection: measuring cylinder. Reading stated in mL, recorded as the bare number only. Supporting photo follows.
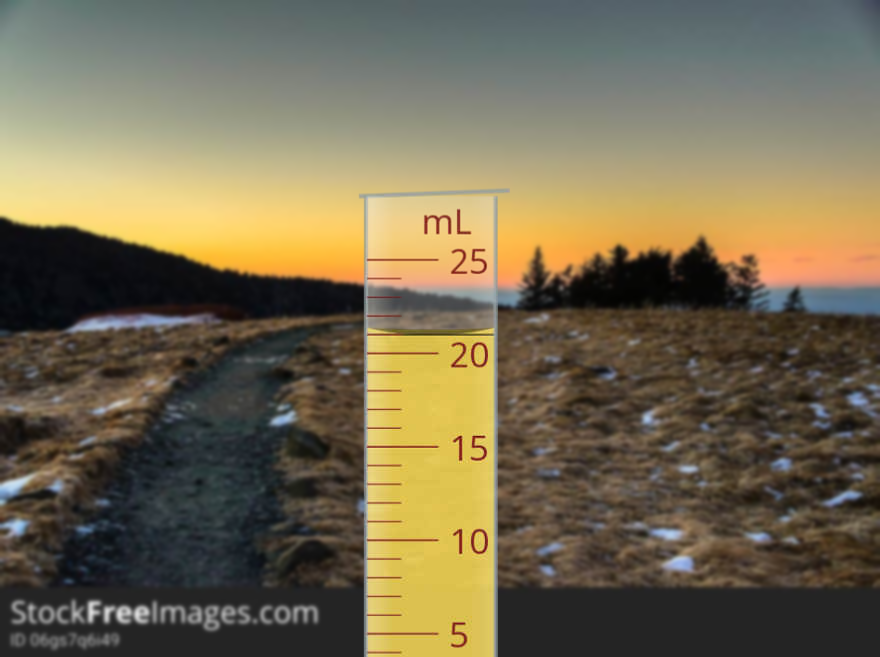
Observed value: 21
